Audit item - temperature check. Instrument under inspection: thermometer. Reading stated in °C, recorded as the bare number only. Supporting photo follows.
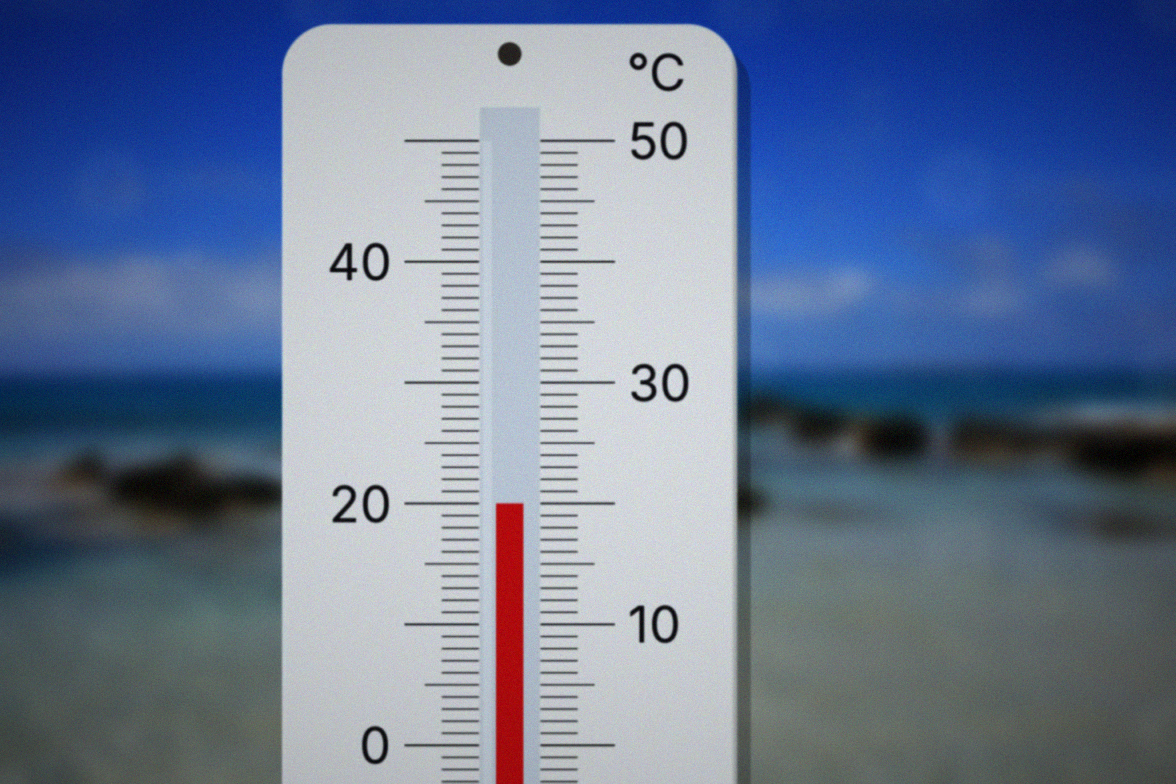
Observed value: 20
